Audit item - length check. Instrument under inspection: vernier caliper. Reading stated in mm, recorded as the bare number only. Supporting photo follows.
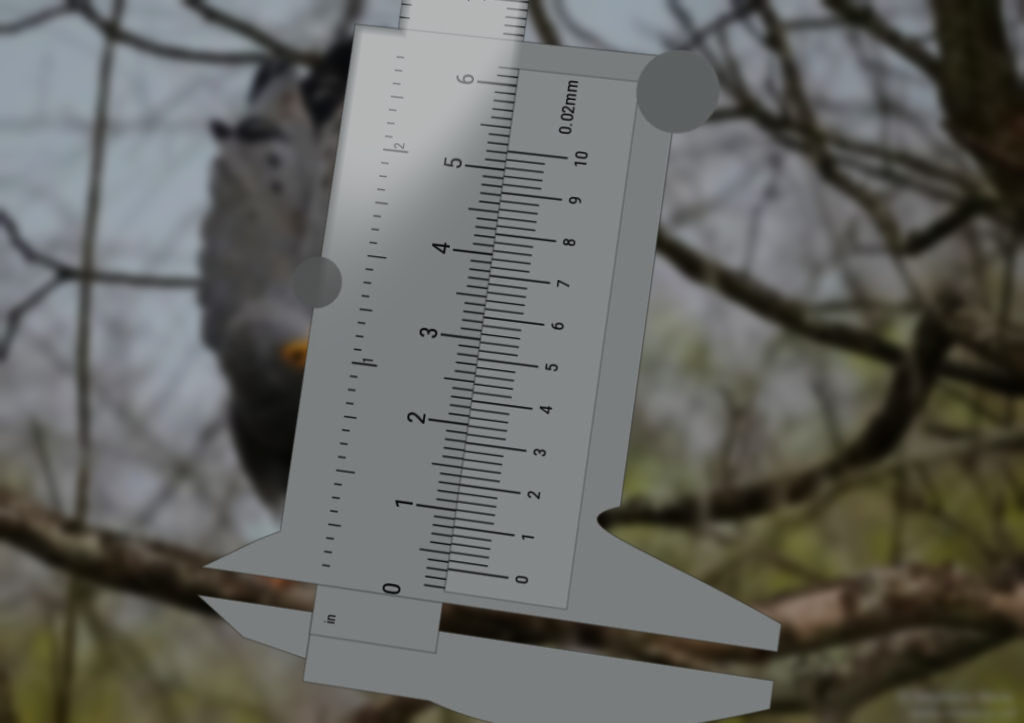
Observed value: 3.2
